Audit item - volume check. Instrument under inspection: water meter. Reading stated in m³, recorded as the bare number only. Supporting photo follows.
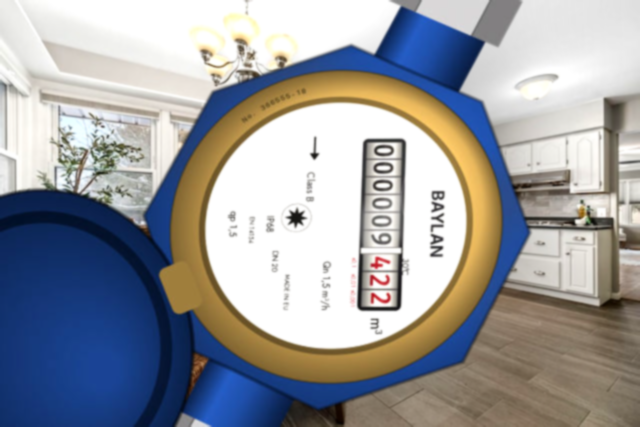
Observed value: 9.422
